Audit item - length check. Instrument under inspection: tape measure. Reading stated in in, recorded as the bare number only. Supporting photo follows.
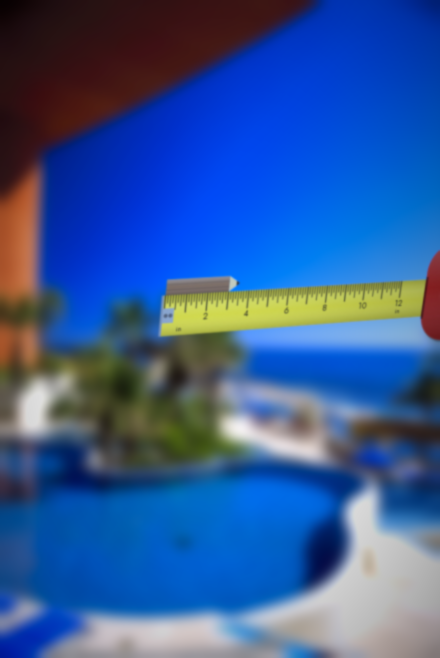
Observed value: 3.5
